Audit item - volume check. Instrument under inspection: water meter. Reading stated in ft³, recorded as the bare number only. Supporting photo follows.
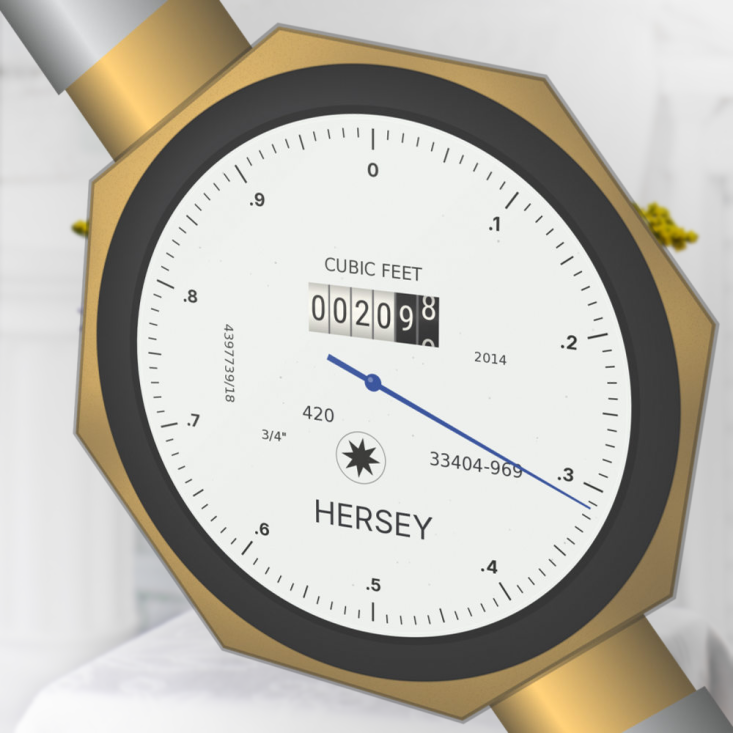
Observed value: 2098.31
